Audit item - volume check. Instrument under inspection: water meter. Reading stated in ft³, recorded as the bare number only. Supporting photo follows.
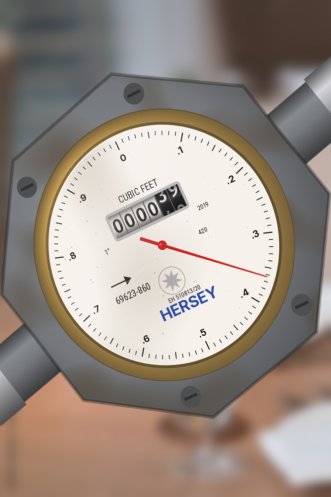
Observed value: 39.36
